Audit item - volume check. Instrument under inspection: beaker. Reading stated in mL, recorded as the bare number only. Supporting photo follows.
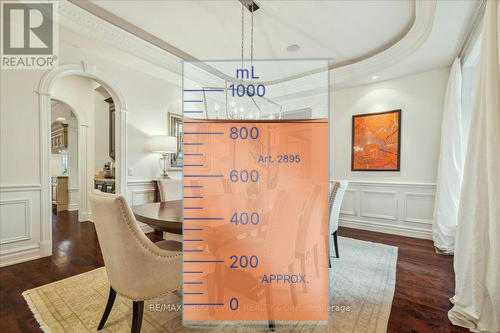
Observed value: 850
